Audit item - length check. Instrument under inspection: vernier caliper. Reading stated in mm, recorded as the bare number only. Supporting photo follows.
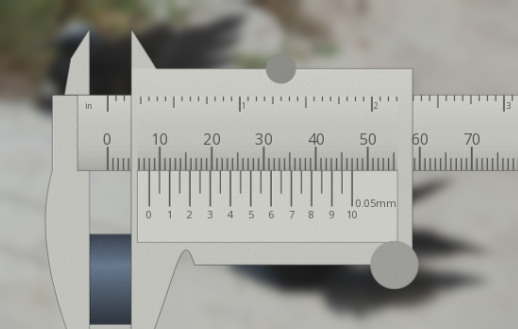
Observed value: 8.0
